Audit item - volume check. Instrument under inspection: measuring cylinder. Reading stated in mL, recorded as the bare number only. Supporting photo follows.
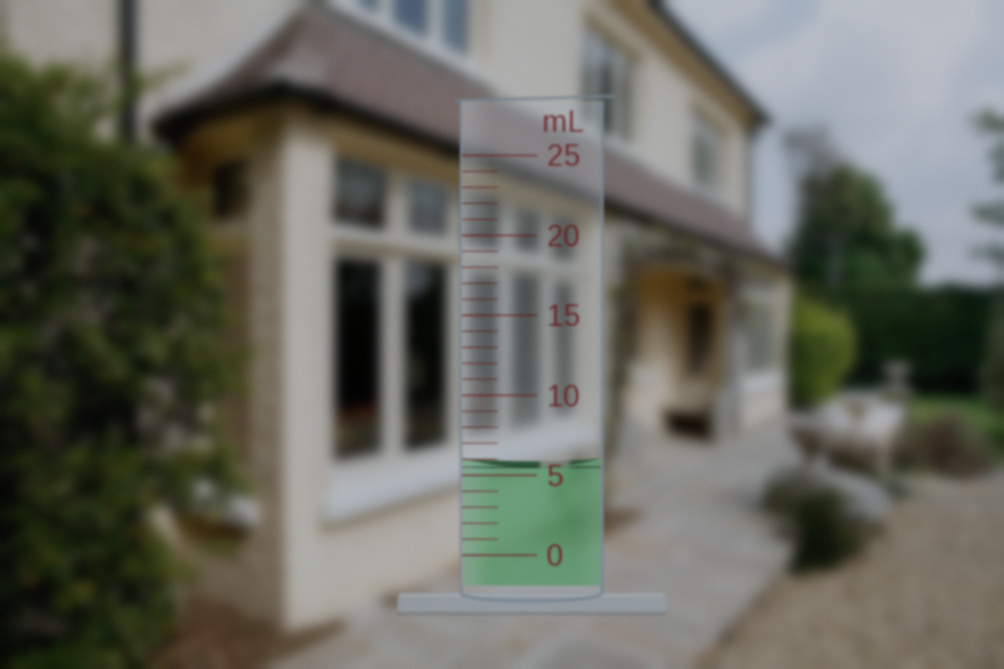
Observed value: 5.5
